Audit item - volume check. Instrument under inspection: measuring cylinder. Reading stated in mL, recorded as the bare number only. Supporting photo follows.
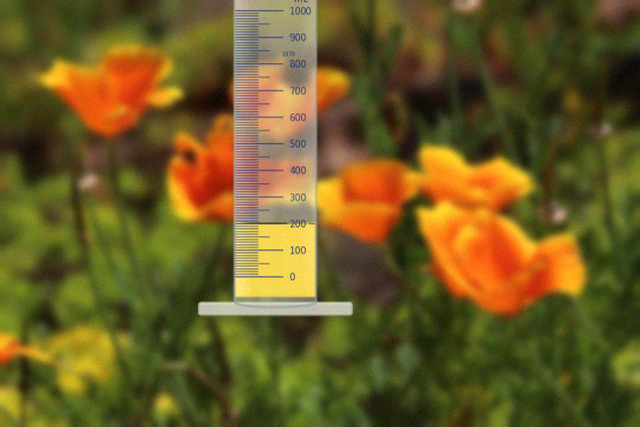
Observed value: 200
